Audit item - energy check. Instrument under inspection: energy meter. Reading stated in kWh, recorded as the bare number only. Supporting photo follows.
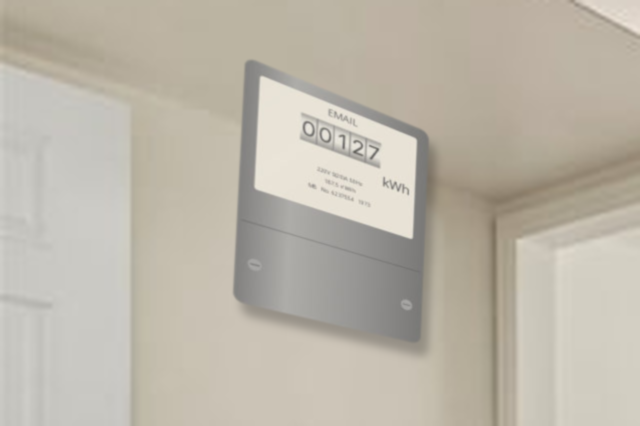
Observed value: 127
